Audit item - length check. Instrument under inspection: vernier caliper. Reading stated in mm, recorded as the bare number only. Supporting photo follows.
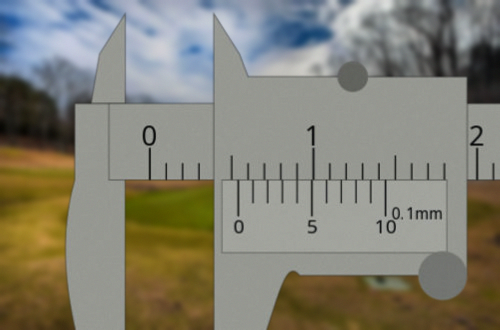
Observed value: 5.4
